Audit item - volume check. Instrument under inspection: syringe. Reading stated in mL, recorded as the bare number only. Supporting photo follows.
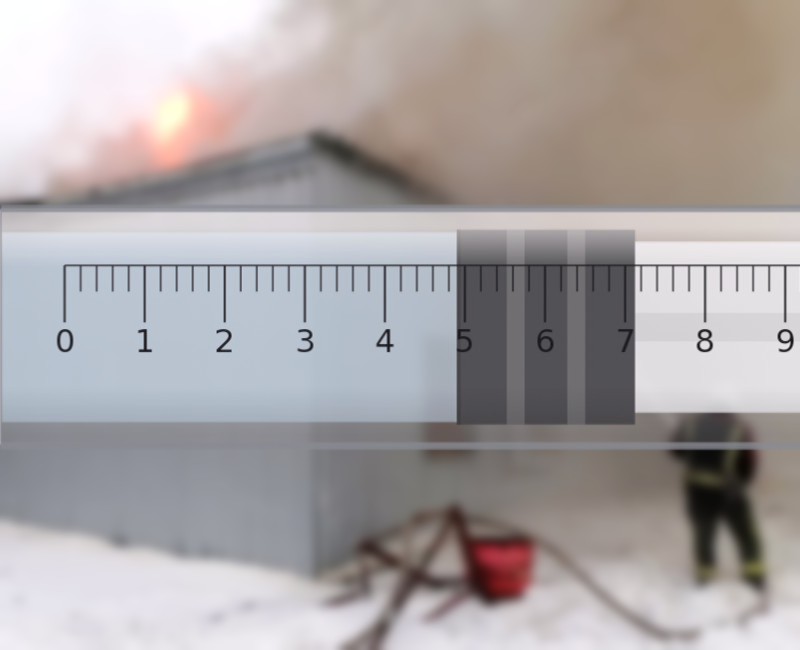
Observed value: 4.9
